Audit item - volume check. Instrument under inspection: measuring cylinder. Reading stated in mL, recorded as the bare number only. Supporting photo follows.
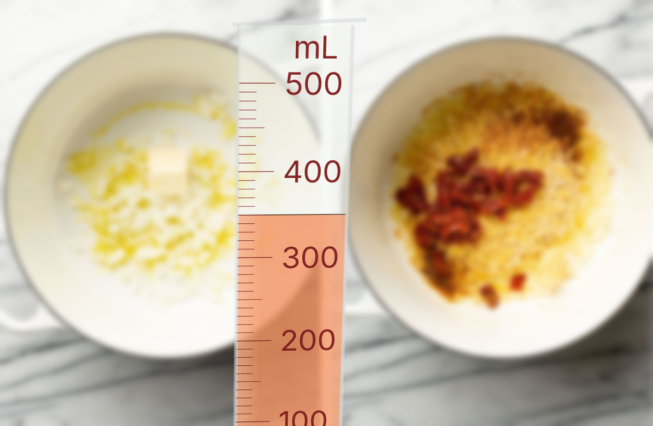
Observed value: 350
